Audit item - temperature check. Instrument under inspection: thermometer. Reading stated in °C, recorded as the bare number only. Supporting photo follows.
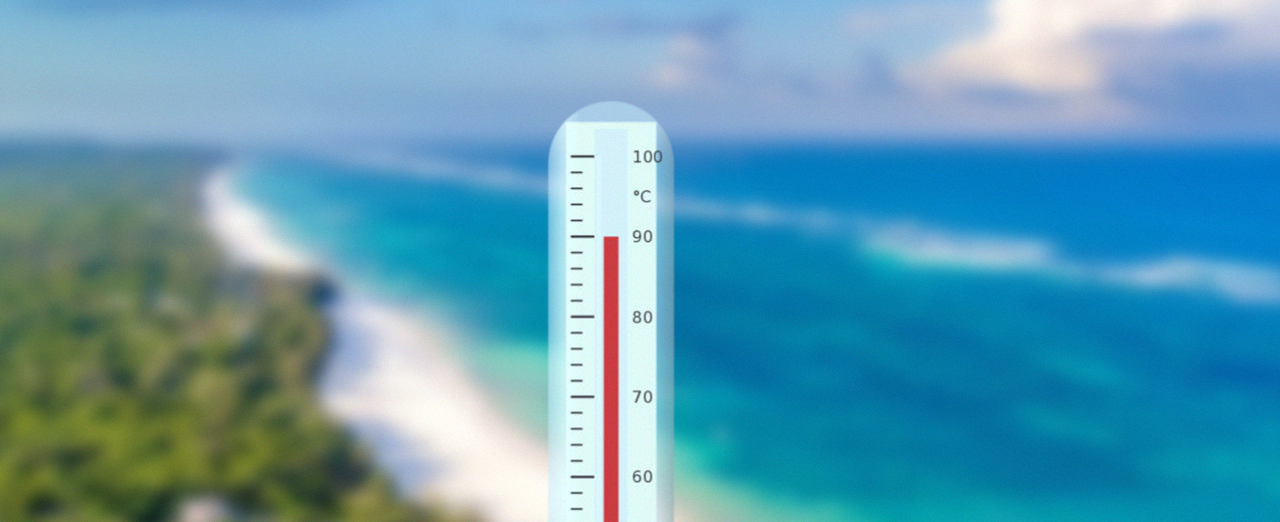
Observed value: 90
